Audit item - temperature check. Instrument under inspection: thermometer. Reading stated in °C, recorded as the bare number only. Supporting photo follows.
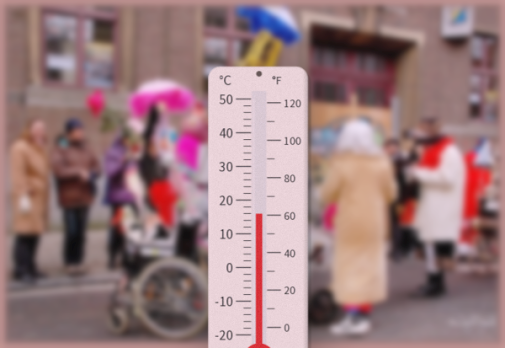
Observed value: 16
